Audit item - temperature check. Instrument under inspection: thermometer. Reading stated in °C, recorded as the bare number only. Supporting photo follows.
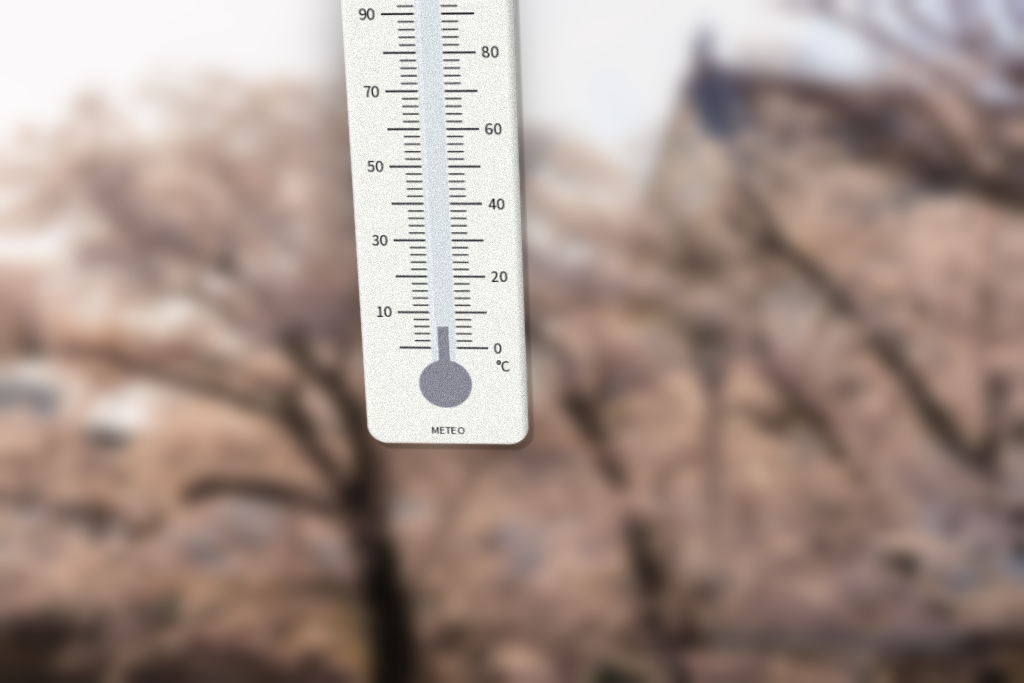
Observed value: 6
